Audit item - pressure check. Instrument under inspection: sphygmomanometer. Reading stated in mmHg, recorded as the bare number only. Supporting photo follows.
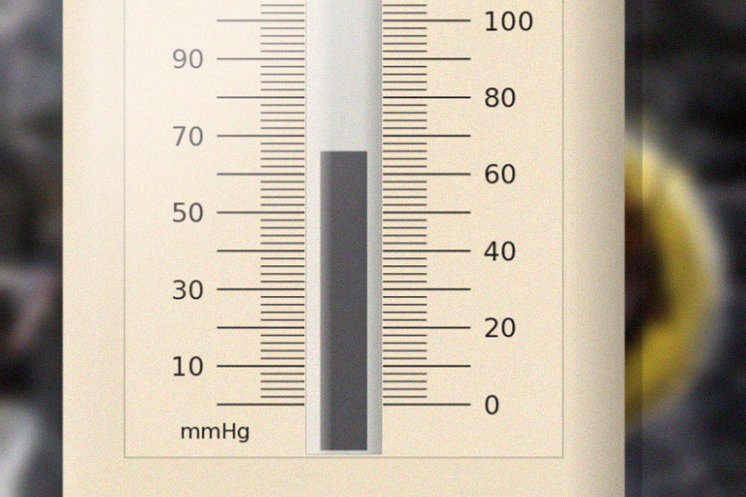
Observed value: 66
